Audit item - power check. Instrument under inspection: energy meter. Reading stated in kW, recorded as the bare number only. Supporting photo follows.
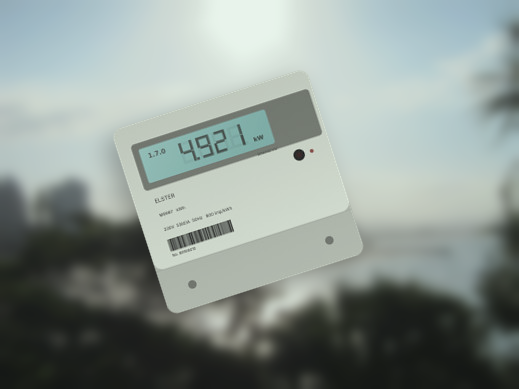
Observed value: 4.921
